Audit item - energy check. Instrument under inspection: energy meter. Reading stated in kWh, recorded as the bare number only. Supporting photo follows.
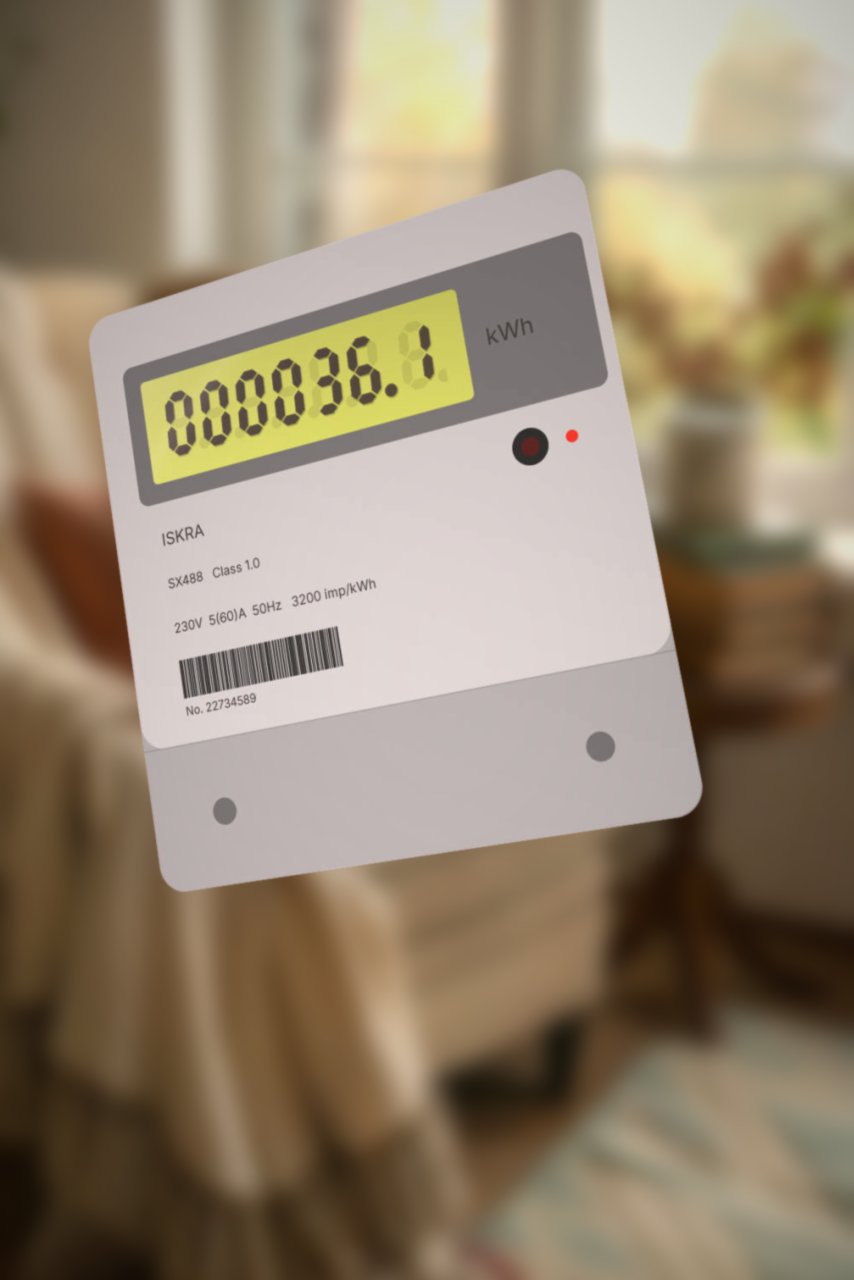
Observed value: 36.1
